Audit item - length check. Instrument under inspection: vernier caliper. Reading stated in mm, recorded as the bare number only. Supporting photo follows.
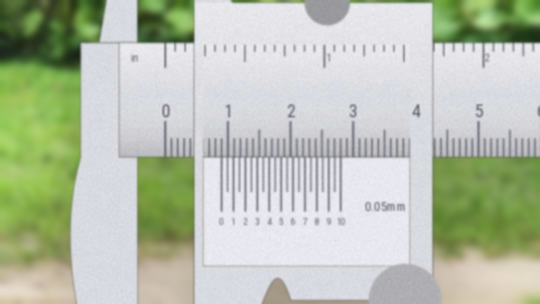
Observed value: 9.0
